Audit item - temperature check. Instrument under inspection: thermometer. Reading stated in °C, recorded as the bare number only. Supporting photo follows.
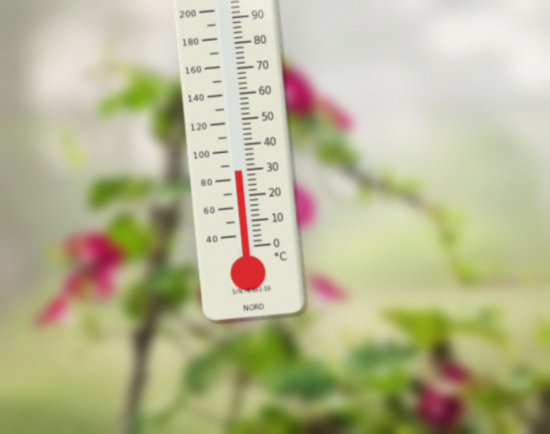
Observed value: 30
